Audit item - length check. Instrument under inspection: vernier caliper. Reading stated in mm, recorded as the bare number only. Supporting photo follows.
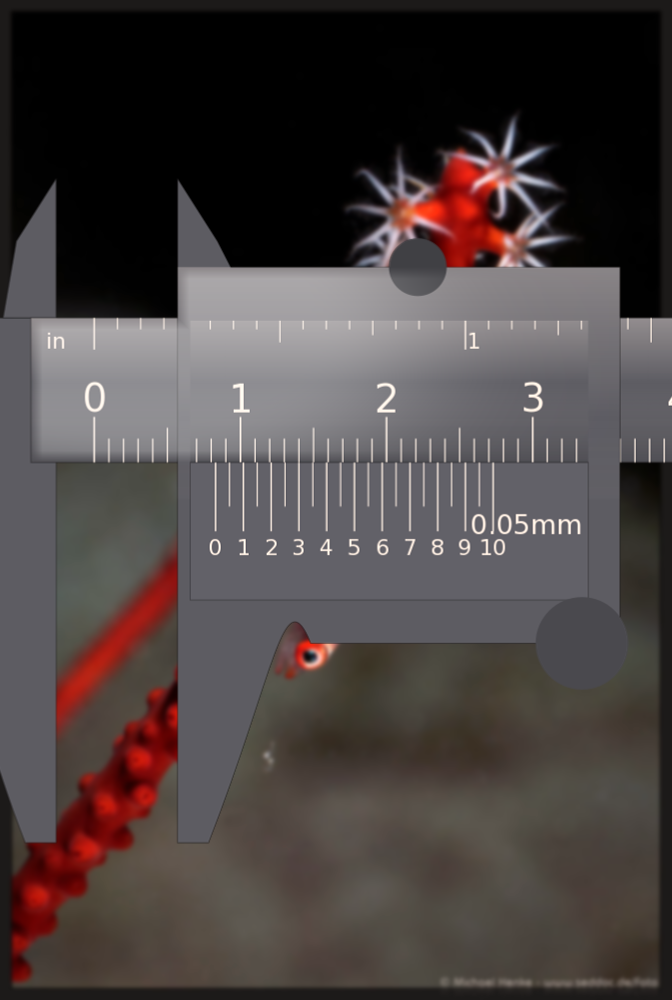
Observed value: 8.3
